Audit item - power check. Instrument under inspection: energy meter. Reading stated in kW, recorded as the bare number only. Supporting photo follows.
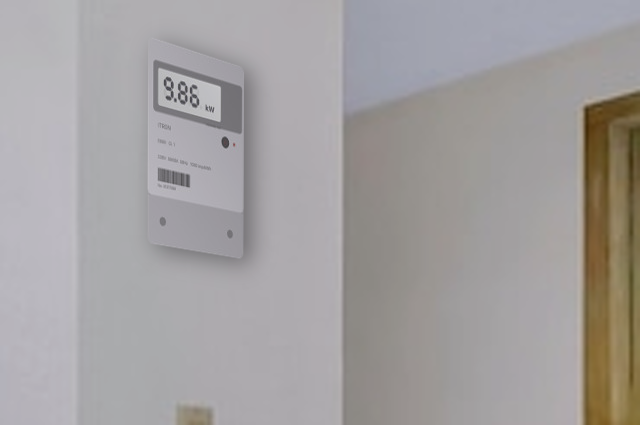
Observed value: 9.86
